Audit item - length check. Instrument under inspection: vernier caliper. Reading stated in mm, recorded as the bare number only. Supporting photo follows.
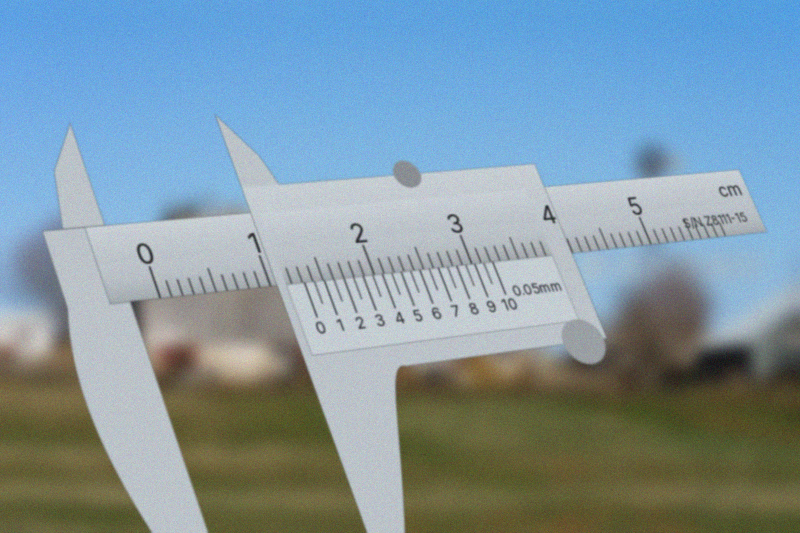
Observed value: 13.2
